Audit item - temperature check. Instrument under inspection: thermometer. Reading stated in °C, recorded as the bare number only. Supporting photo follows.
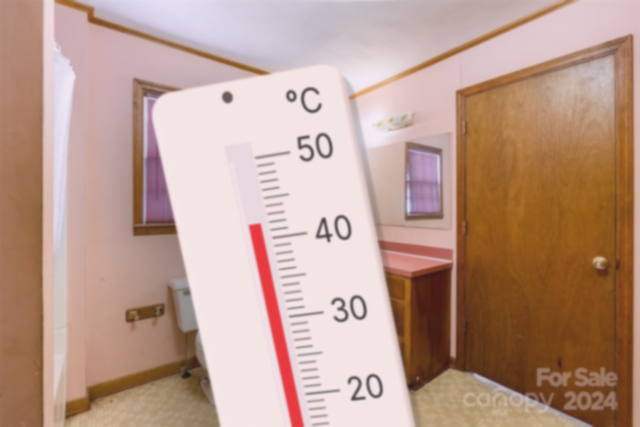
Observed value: 42
